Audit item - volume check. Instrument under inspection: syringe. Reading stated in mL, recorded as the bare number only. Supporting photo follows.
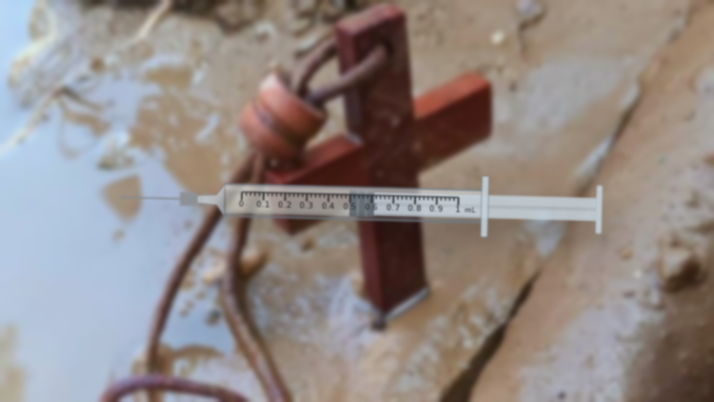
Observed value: 0.5
